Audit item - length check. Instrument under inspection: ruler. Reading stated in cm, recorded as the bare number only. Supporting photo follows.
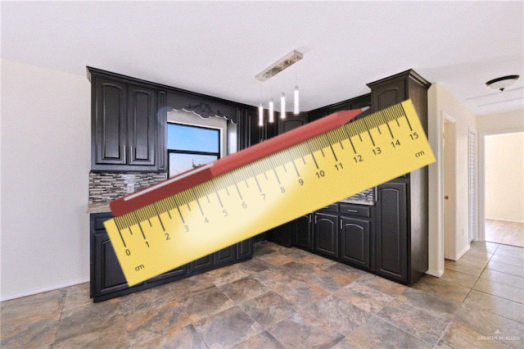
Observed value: 13.5
